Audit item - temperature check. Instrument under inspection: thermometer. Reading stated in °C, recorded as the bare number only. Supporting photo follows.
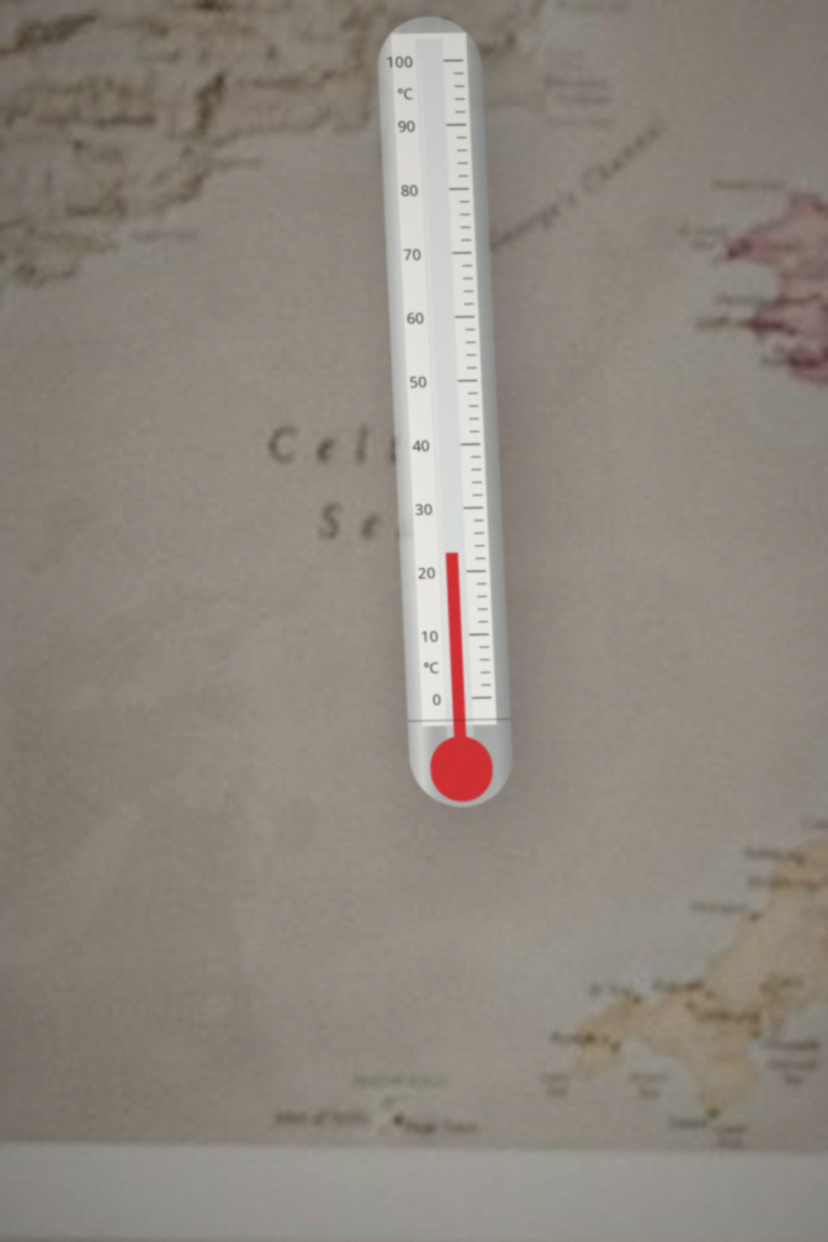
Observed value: 23
